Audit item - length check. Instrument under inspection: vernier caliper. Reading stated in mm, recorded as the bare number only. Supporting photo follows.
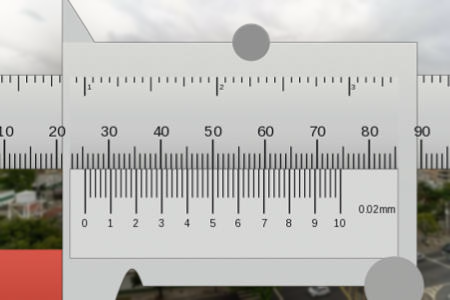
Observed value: 25.5
